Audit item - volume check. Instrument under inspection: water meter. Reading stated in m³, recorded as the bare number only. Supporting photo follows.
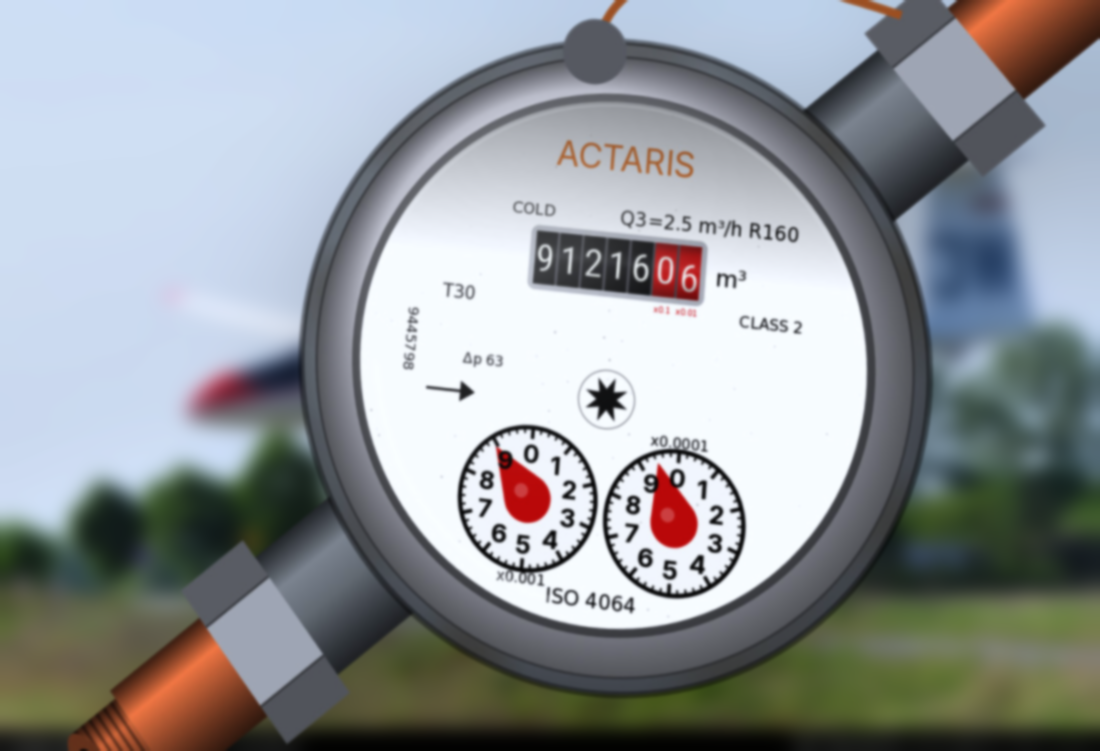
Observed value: 91216.0589
